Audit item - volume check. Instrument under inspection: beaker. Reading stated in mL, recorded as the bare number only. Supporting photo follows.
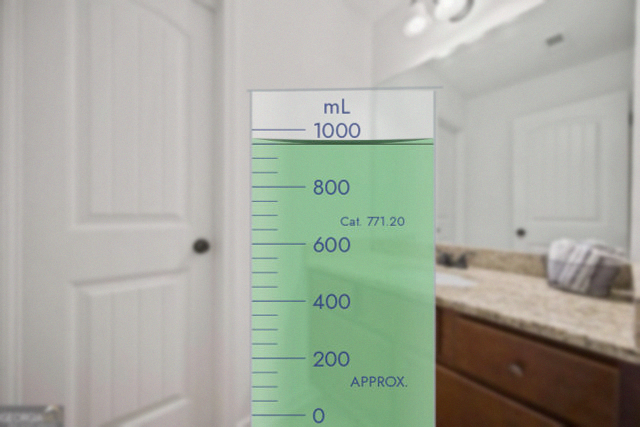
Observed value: 950
